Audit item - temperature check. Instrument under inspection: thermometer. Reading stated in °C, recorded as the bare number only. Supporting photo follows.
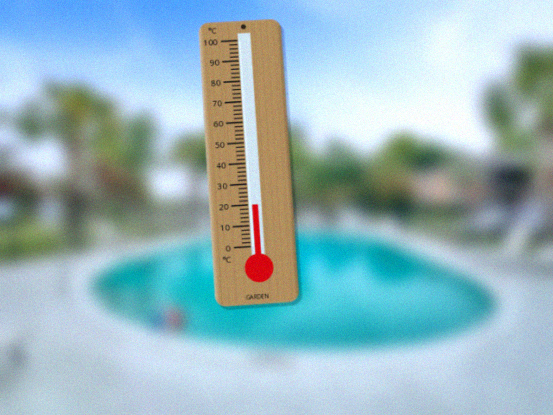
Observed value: 20
